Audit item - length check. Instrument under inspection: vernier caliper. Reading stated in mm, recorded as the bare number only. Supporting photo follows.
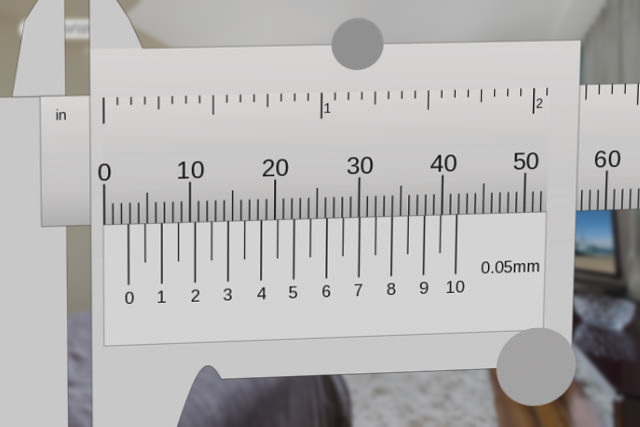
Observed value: 2.8
